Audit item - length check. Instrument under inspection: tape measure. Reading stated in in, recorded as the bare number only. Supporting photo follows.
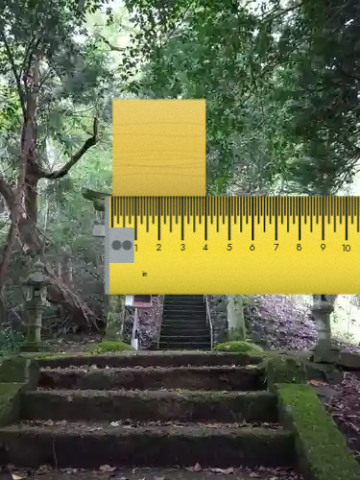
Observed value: 4
